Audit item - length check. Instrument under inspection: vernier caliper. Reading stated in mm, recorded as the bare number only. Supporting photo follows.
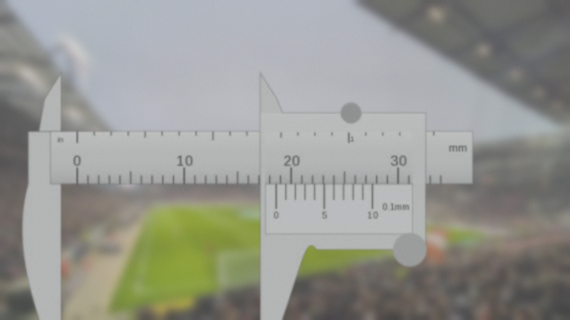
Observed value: 18.6
